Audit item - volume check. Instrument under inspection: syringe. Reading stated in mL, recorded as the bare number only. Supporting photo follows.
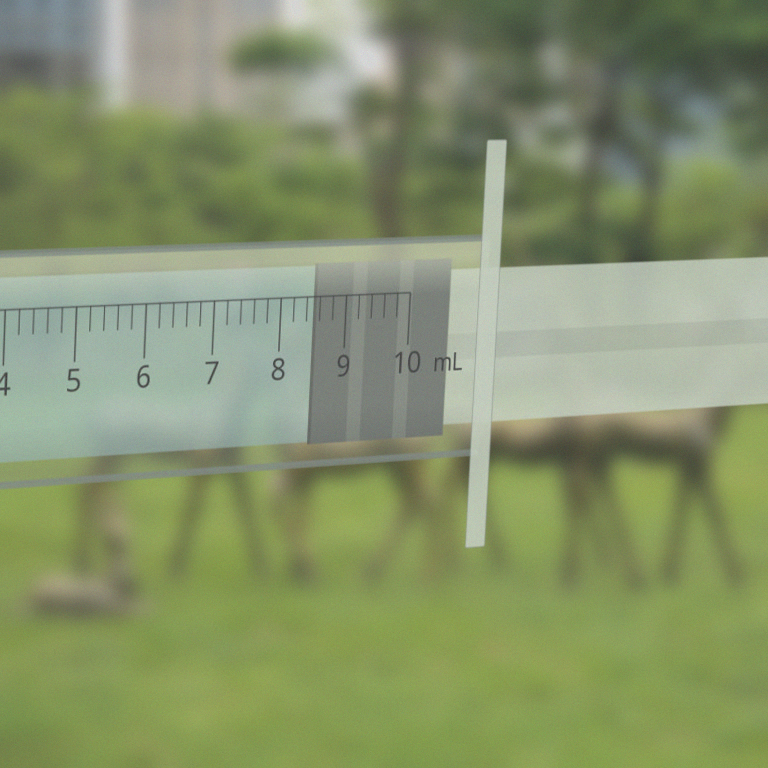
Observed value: 8.5
